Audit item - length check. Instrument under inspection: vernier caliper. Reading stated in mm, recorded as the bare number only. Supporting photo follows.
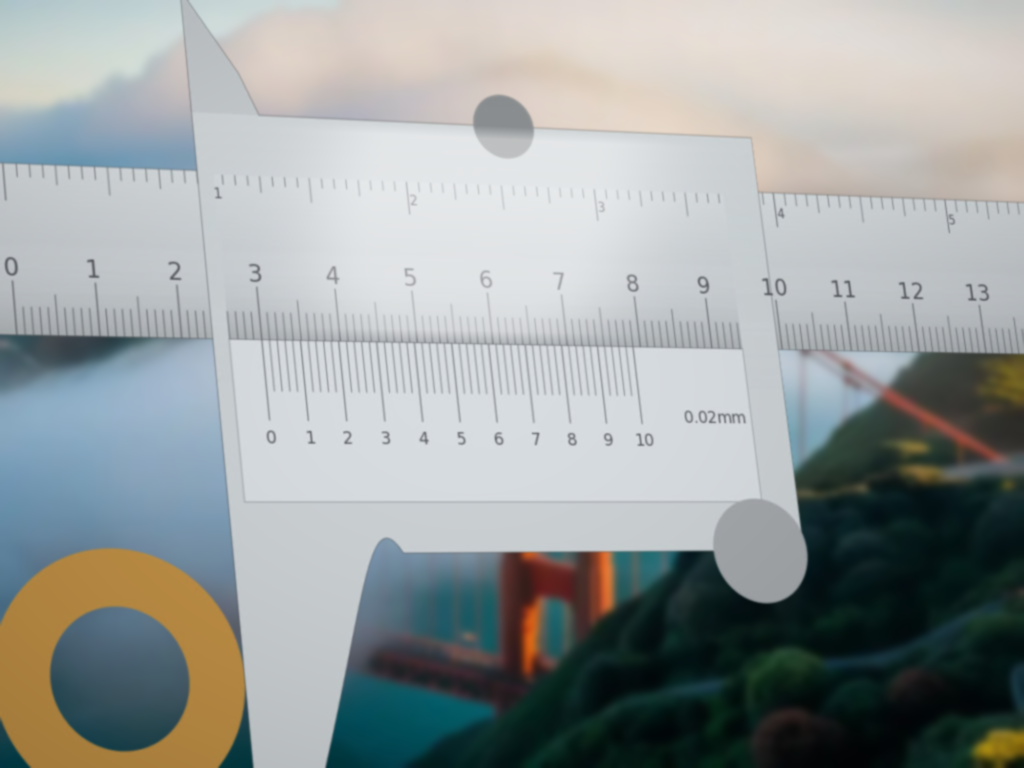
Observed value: 30.0
